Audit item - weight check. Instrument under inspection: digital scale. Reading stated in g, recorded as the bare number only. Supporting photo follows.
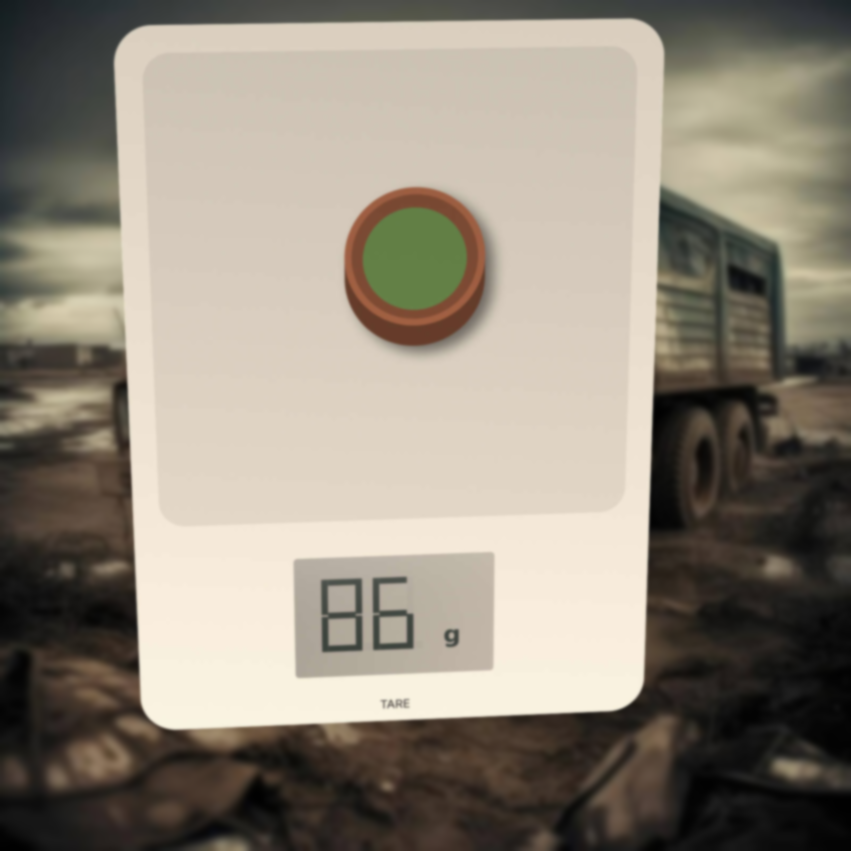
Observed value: 86
